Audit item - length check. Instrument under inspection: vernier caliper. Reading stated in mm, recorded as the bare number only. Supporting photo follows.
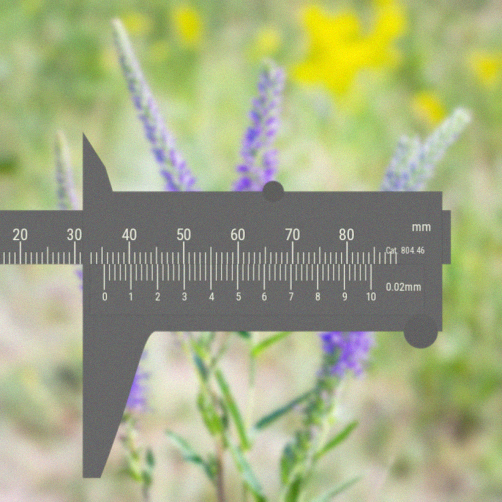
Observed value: 35.4
